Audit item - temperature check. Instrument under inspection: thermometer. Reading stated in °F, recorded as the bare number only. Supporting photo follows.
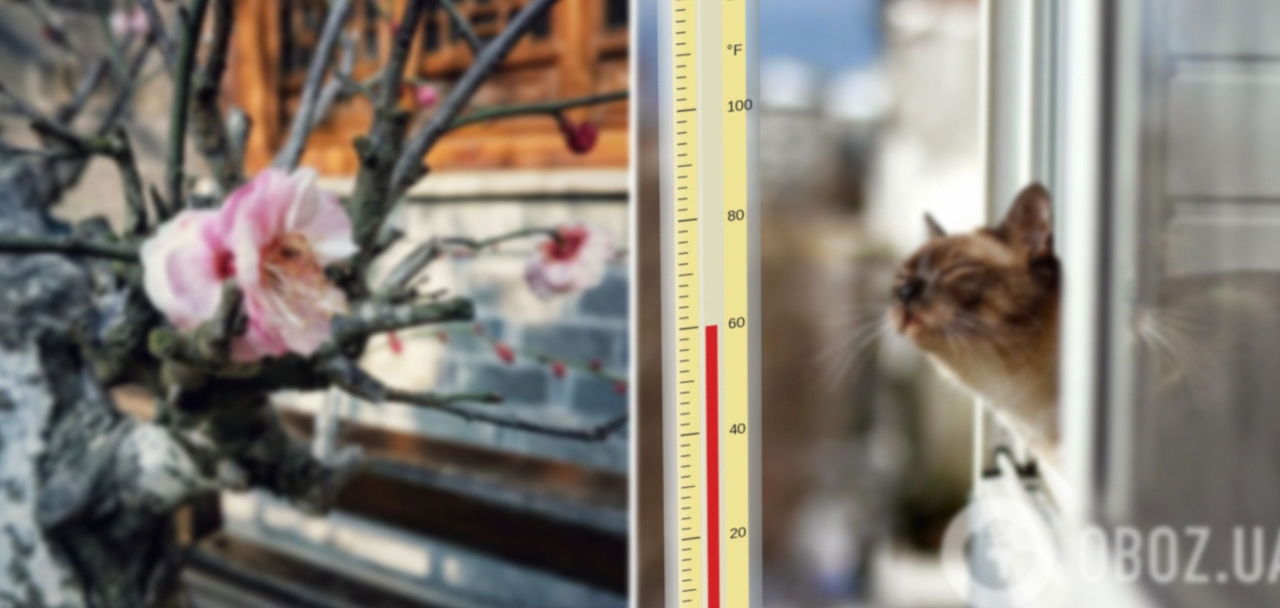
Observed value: 60
